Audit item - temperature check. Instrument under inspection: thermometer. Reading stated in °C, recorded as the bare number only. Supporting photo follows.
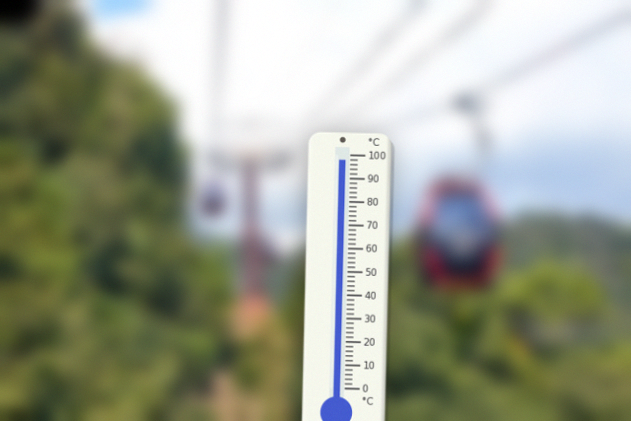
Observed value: 98
